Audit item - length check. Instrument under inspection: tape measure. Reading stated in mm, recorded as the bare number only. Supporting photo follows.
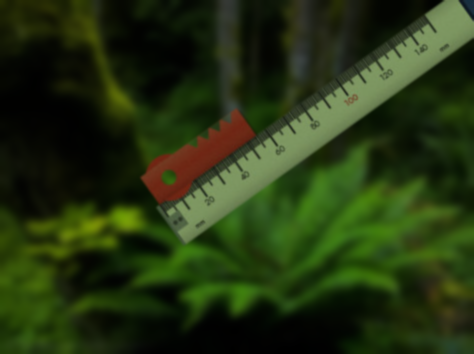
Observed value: 55
